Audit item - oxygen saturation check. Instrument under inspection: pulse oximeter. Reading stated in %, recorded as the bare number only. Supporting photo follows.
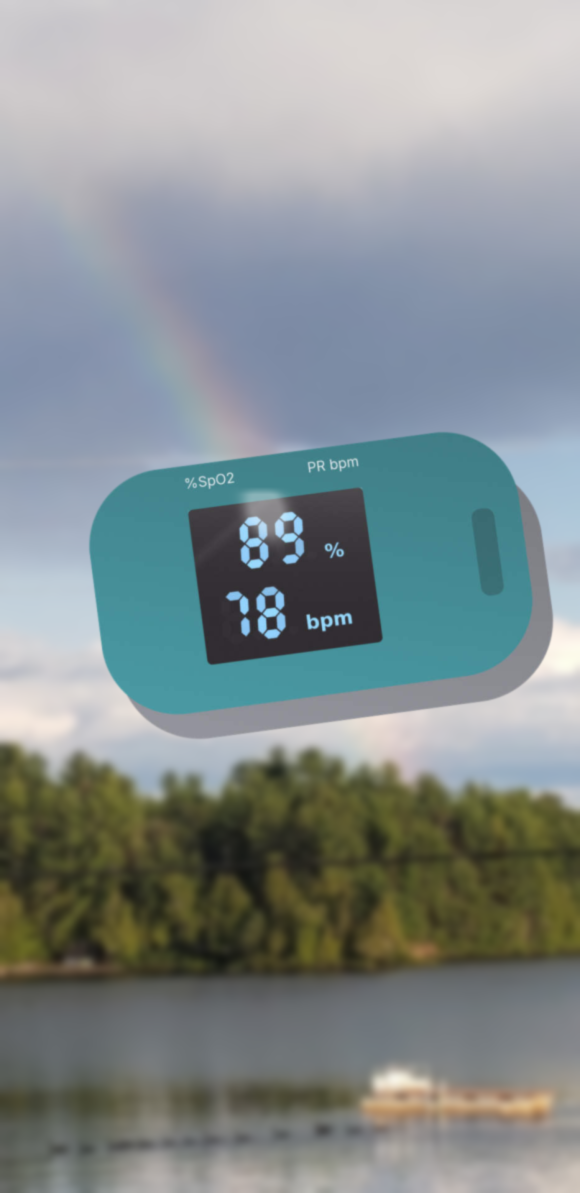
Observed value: 89
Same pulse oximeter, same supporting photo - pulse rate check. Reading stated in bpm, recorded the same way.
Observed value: 78
